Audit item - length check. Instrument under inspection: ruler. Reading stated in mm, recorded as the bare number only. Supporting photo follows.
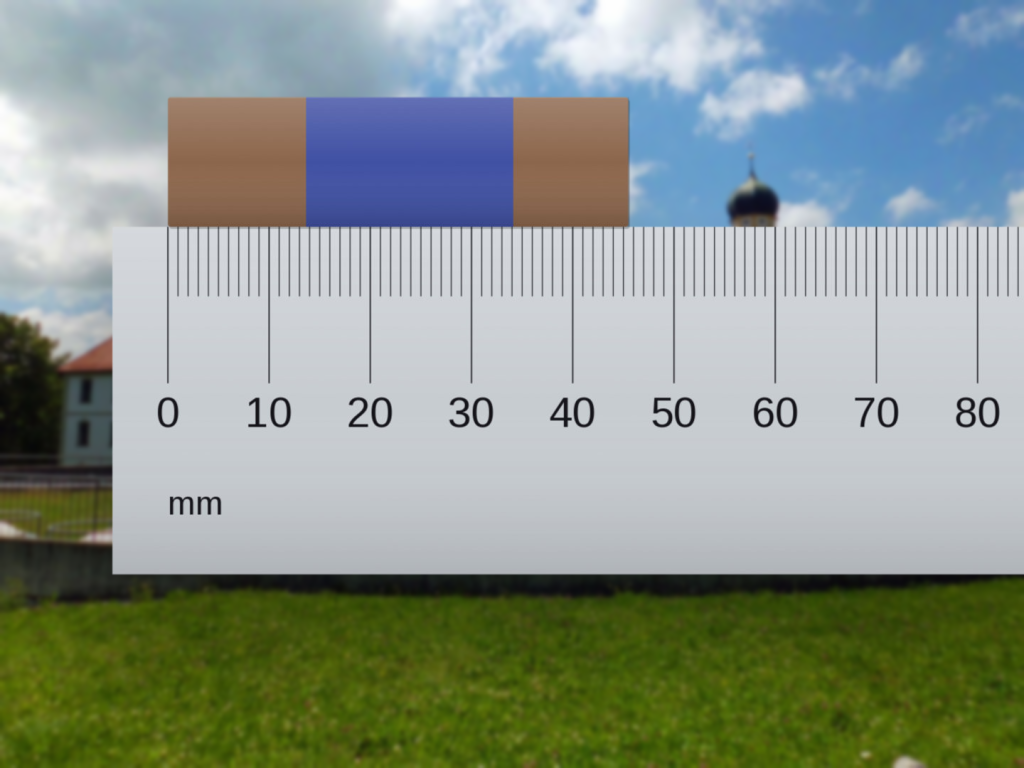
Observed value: 45.5
